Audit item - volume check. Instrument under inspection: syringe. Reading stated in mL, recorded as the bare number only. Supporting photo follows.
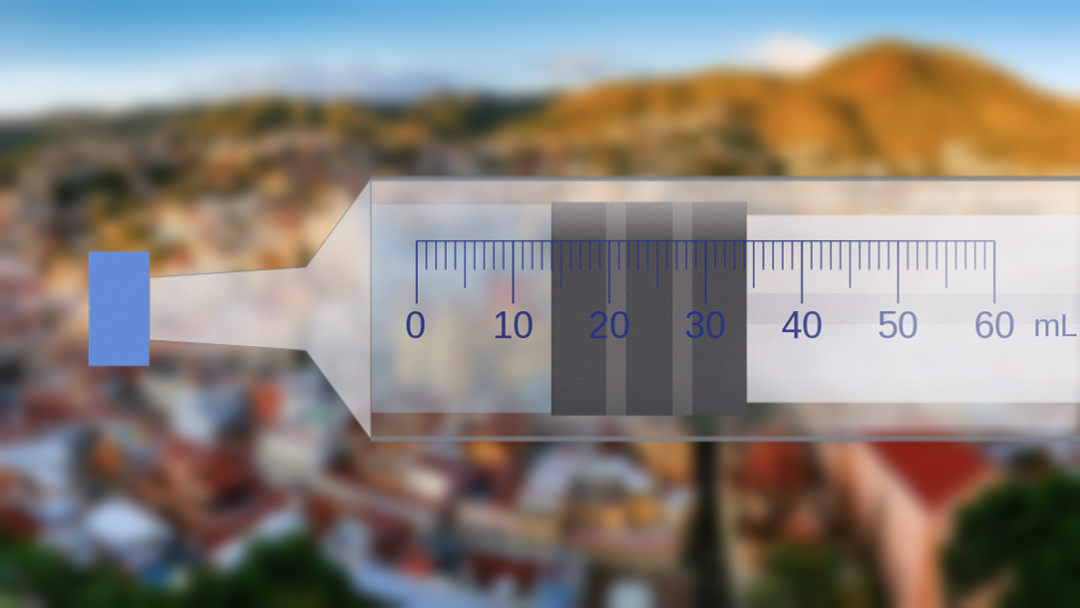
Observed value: 14
